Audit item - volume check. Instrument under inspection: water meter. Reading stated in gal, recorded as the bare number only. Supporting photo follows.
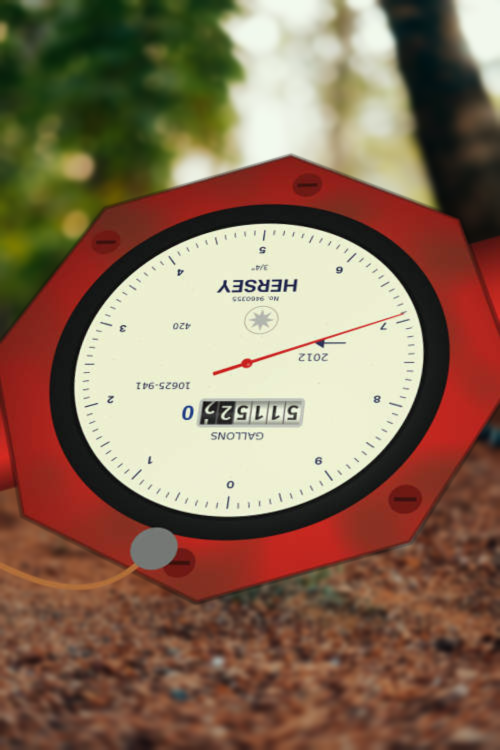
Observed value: 5115216.9
